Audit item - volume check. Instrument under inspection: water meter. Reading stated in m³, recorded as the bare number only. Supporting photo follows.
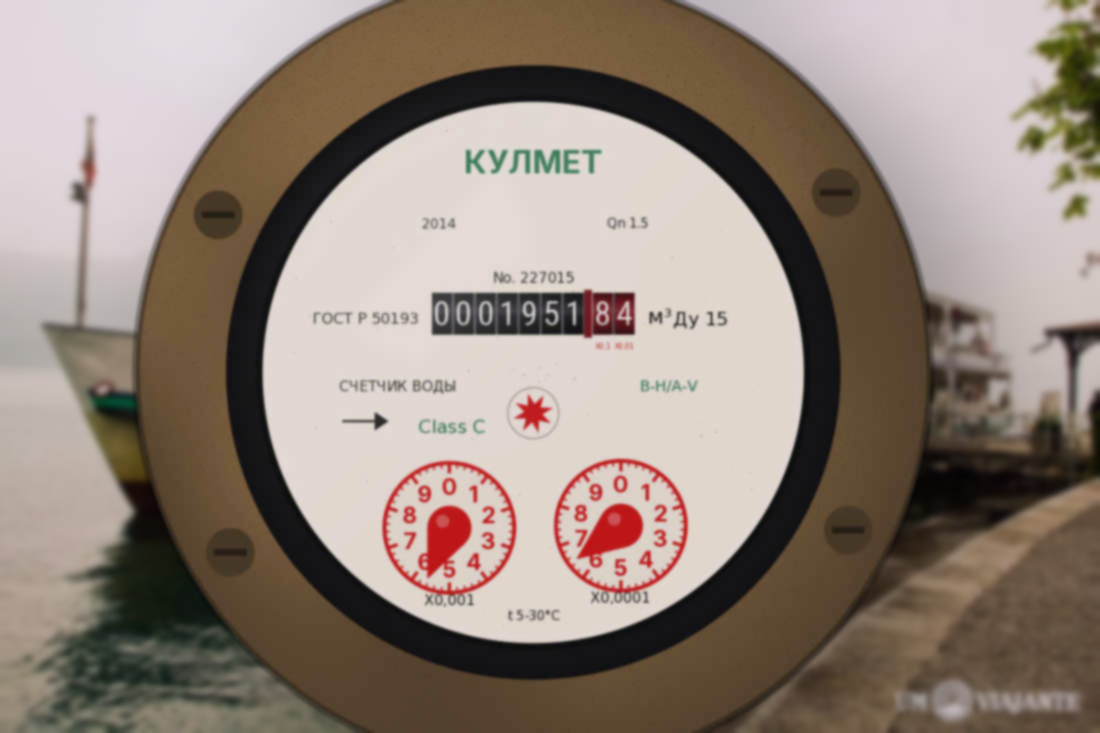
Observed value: 1951.8456
